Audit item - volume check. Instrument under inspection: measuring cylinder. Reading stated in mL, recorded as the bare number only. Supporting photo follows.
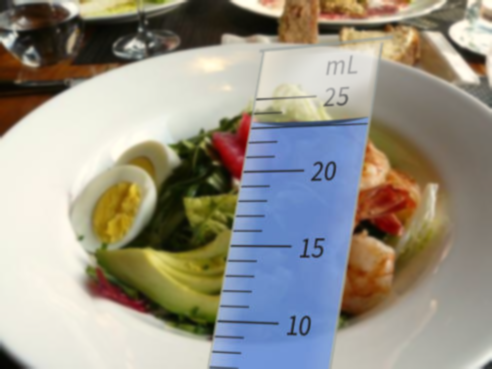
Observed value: 23
